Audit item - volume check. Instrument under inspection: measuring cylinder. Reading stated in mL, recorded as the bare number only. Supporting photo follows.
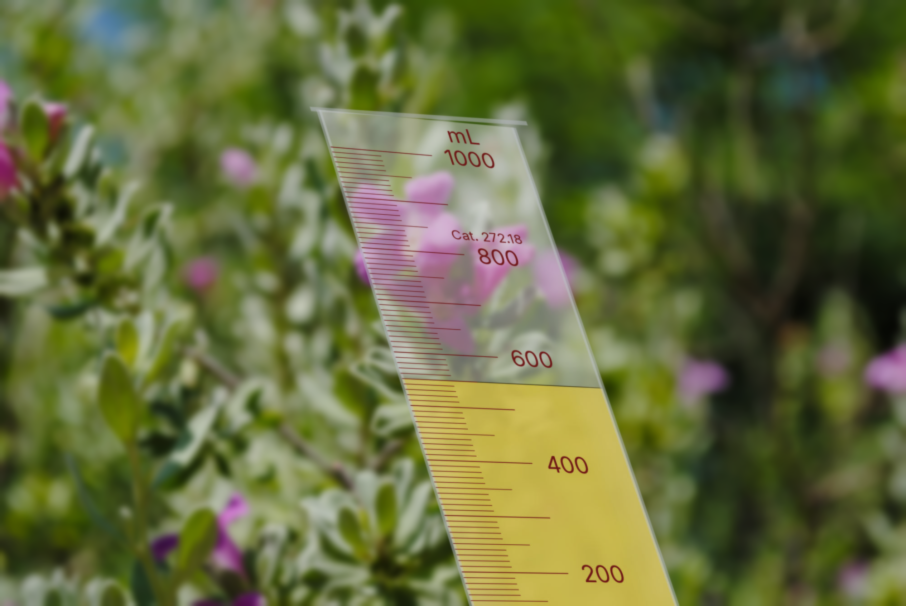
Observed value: 550
